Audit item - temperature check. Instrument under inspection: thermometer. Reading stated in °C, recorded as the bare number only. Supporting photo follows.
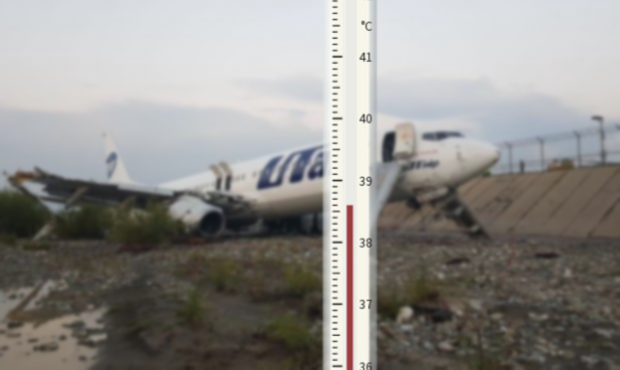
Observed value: 38.6
